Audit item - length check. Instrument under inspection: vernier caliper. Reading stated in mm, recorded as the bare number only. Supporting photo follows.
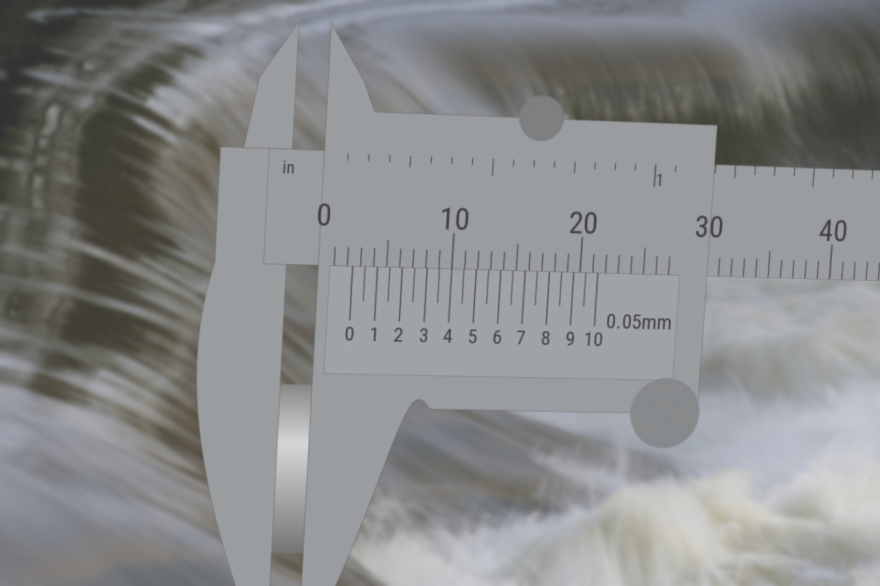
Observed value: 2.4
